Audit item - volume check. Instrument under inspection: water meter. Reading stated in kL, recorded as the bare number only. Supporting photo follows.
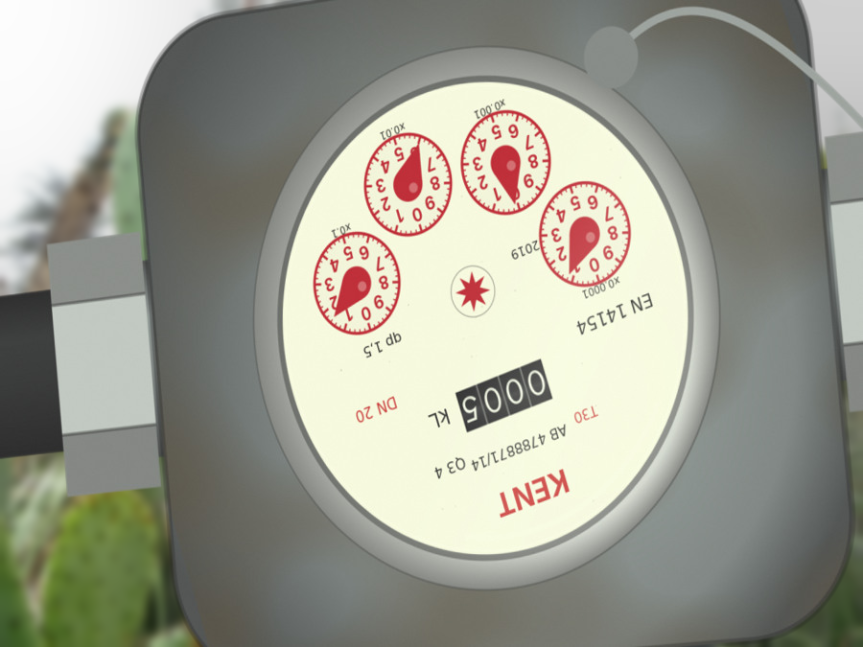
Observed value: 5.1601
